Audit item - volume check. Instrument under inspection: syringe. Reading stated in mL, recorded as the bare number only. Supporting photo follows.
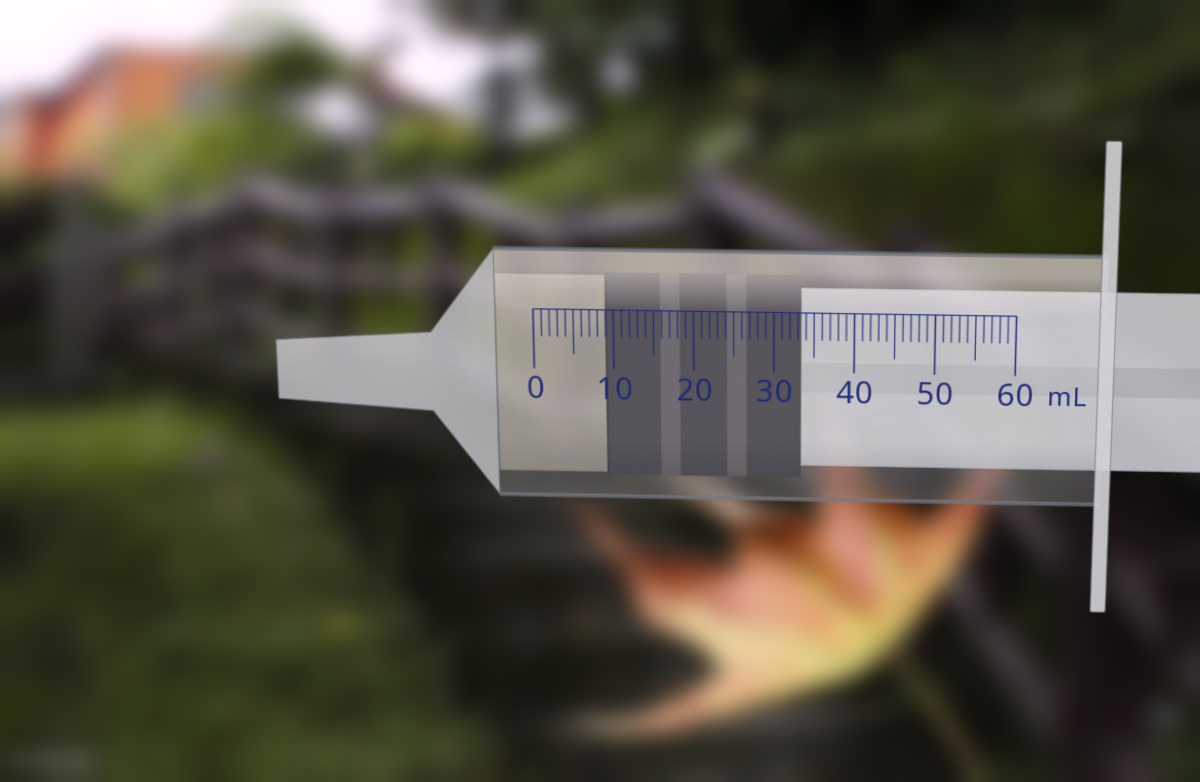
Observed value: 9
